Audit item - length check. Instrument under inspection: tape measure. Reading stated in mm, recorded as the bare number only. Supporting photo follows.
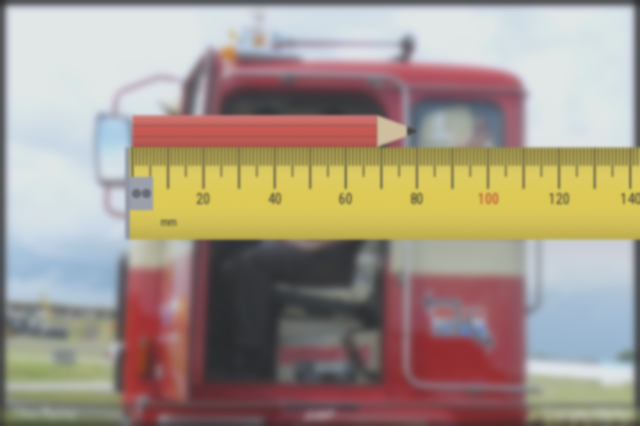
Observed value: 80
